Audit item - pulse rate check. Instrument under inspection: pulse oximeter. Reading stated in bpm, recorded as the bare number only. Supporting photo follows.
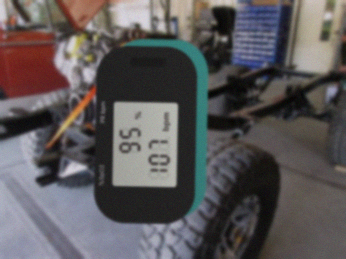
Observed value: 107
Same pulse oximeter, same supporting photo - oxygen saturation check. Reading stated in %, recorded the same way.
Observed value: 95
